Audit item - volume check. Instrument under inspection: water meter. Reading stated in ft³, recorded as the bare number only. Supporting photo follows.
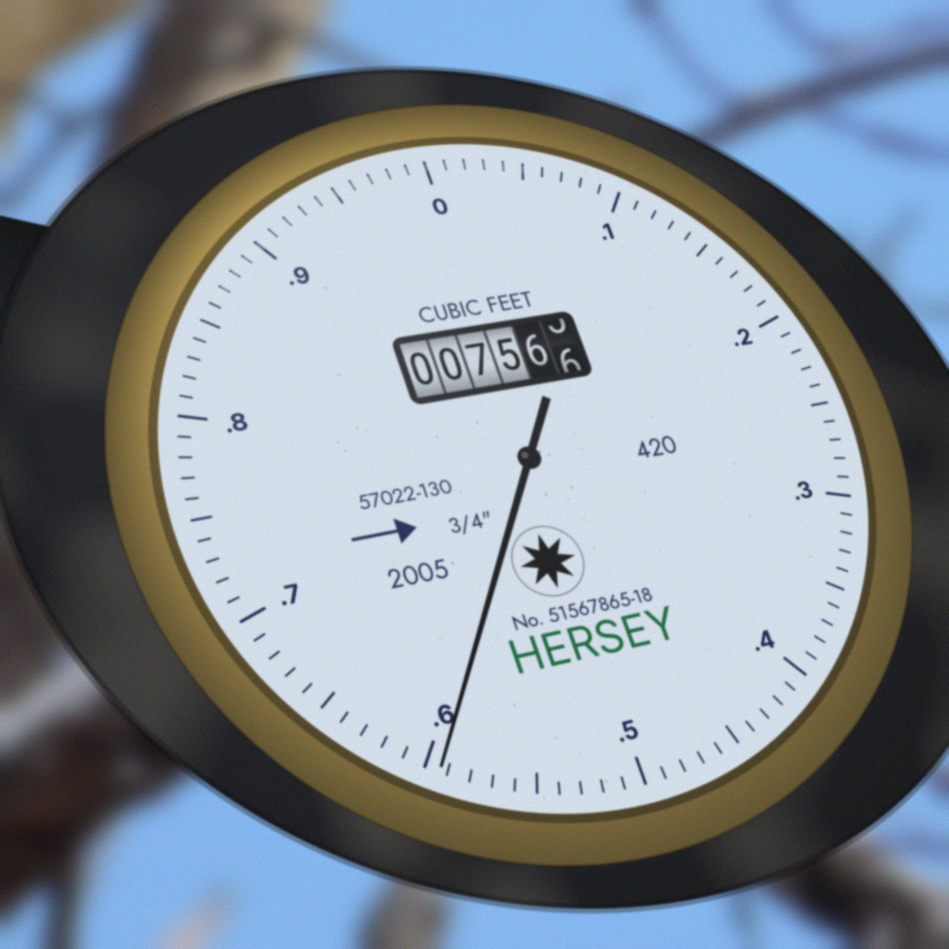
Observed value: 7565.59
